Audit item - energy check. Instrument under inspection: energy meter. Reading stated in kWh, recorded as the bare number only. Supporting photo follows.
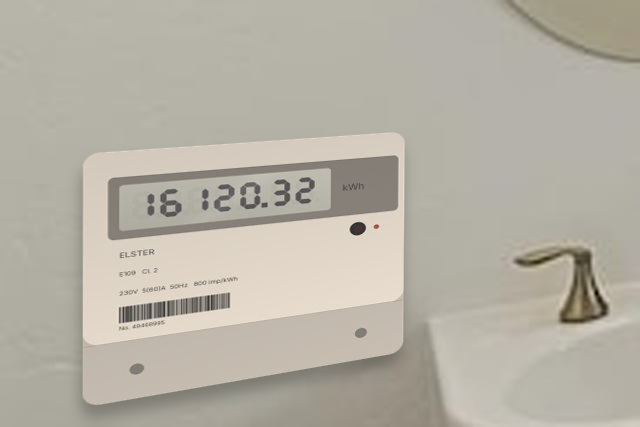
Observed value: 16120.32
